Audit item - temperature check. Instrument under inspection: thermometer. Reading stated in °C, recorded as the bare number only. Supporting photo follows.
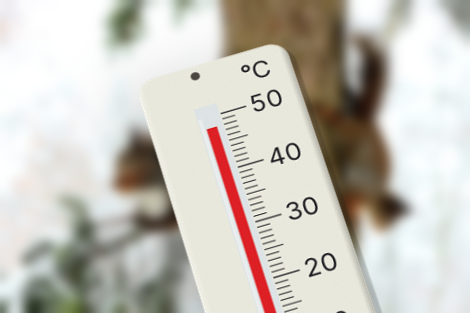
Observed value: 48
